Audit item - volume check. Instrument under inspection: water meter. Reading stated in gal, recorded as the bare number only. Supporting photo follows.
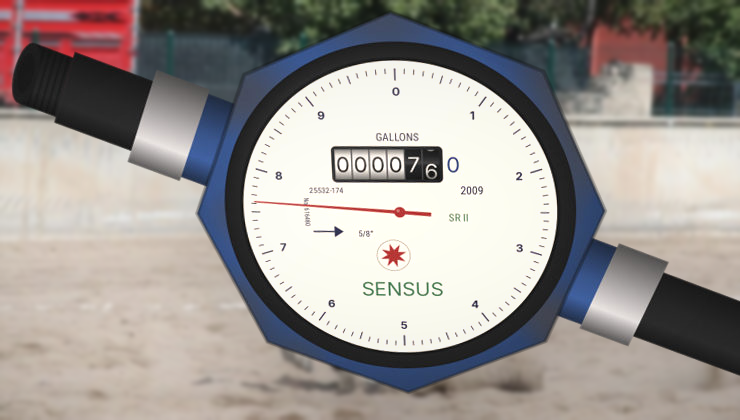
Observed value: 757.6
